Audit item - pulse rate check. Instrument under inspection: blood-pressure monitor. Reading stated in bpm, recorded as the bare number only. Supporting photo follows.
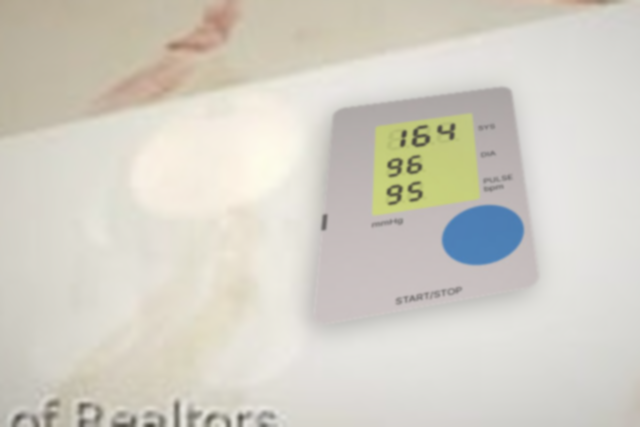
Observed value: 95
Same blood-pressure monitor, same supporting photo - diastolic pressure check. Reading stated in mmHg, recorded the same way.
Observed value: 96
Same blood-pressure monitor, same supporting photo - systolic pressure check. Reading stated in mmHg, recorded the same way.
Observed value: 164
